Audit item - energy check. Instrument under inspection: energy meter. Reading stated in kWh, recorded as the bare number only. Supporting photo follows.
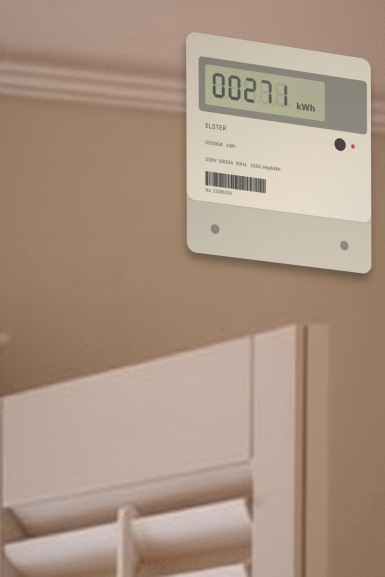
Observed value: 271
